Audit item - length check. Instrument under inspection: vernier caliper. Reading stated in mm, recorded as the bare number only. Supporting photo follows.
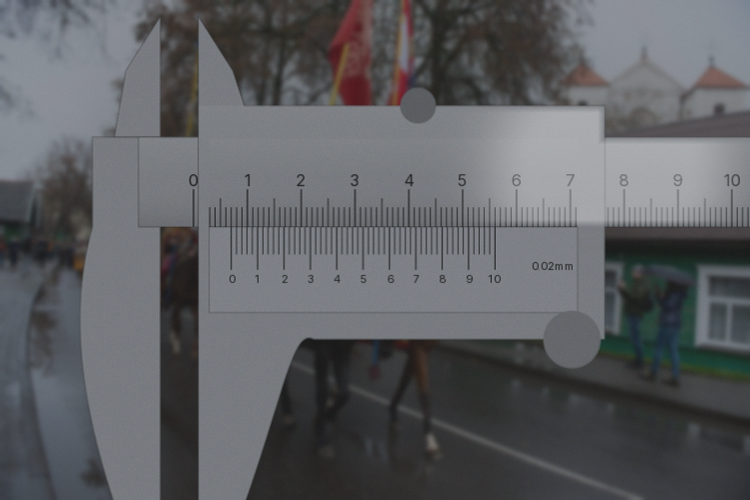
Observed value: 7.0
